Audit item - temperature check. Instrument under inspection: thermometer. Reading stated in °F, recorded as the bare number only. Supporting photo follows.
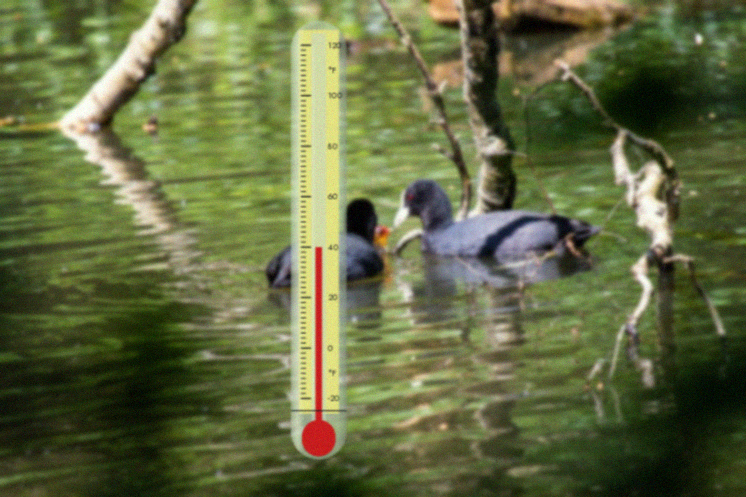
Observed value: 40
